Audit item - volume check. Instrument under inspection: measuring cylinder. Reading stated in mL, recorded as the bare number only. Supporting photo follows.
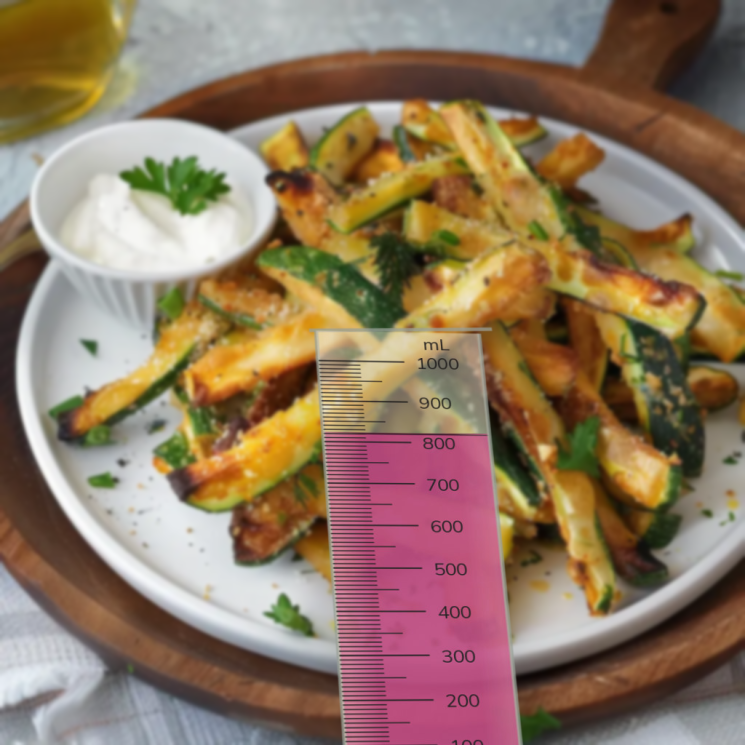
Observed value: 820
